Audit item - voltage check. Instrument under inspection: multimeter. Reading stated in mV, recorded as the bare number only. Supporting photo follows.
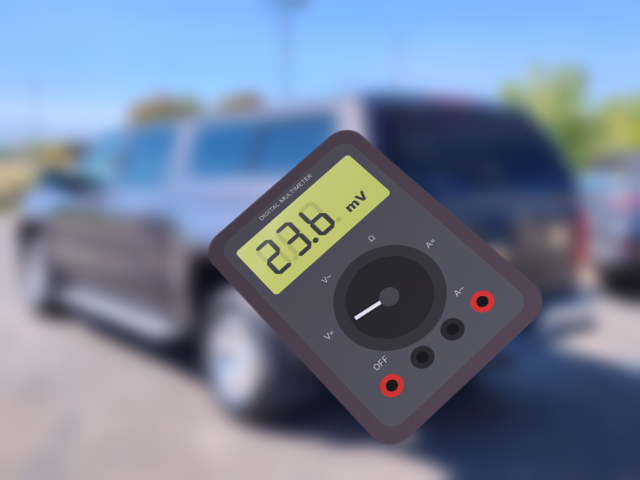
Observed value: 23.6
